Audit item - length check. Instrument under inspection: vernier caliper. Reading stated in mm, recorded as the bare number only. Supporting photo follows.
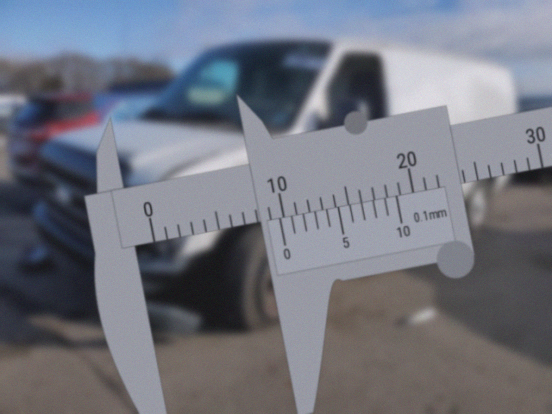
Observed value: 9.7
